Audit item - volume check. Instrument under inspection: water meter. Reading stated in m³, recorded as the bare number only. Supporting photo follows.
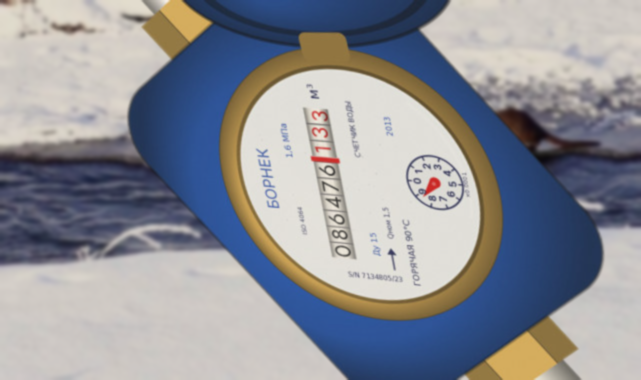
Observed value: 86476.1328
